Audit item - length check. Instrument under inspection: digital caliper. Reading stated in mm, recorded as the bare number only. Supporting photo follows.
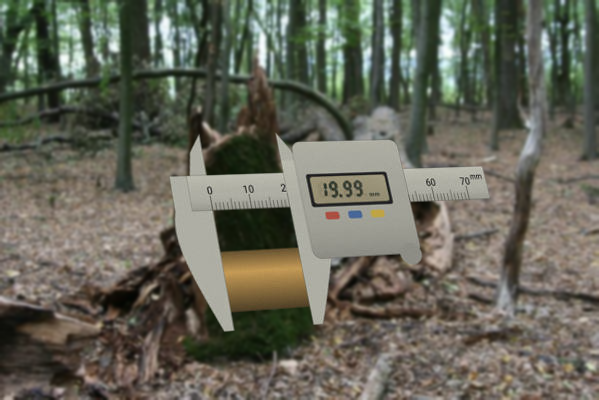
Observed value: 19.99
